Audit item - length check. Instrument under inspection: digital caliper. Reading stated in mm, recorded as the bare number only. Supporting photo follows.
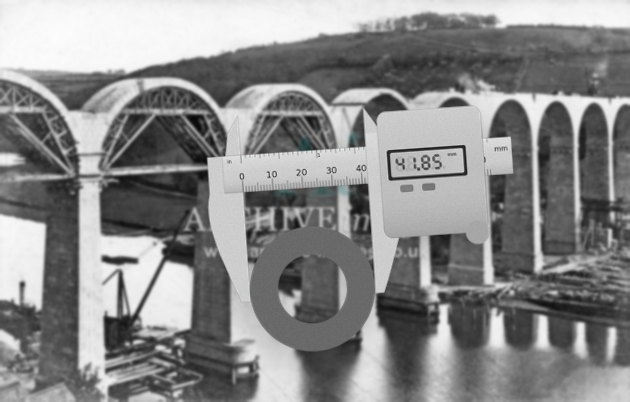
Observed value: 41.85
